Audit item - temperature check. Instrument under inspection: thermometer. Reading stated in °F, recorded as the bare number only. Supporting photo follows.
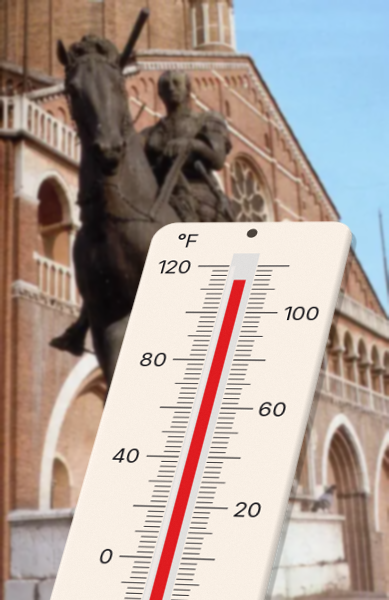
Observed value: 114
